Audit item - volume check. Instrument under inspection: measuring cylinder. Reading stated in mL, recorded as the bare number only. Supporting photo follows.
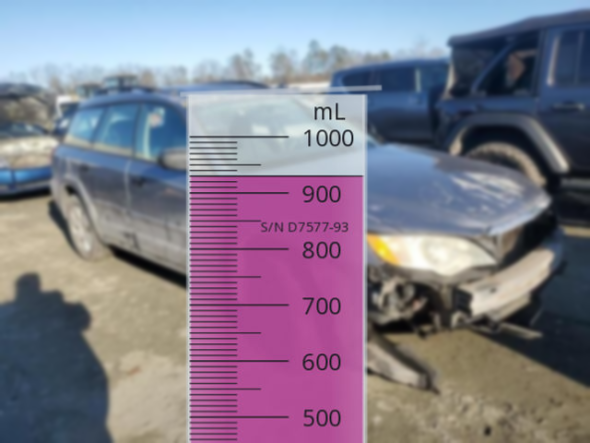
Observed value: 930
